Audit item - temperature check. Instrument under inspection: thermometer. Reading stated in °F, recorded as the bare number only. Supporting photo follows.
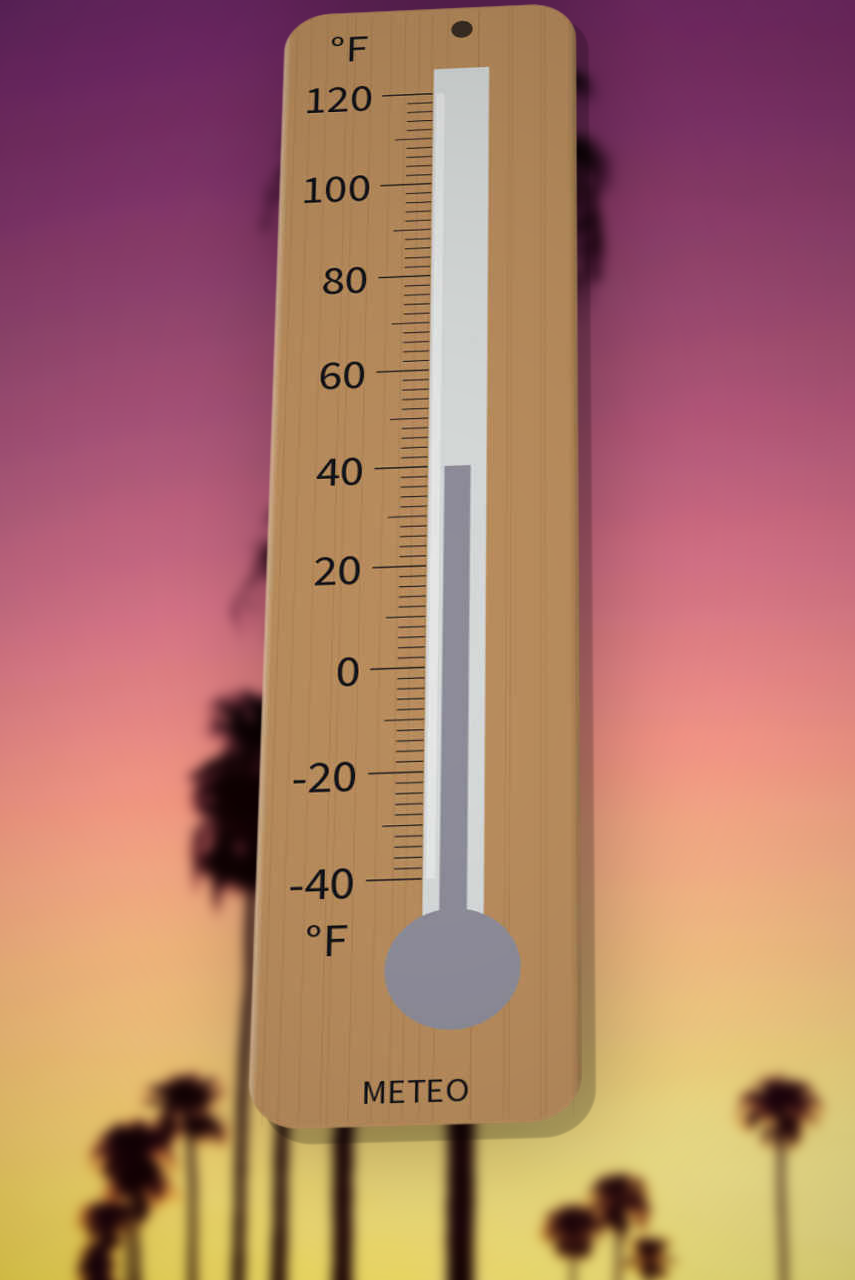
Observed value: 40
